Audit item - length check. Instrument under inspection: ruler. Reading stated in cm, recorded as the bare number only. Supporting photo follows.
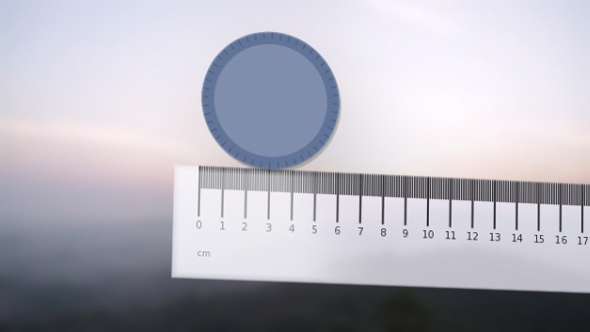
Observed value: 6
